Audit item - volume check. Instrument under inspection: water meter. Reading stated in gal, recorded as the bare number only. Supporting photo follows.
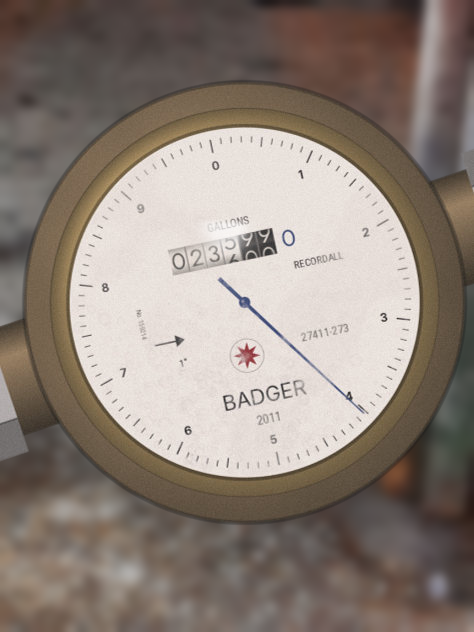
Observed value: 235994.0
